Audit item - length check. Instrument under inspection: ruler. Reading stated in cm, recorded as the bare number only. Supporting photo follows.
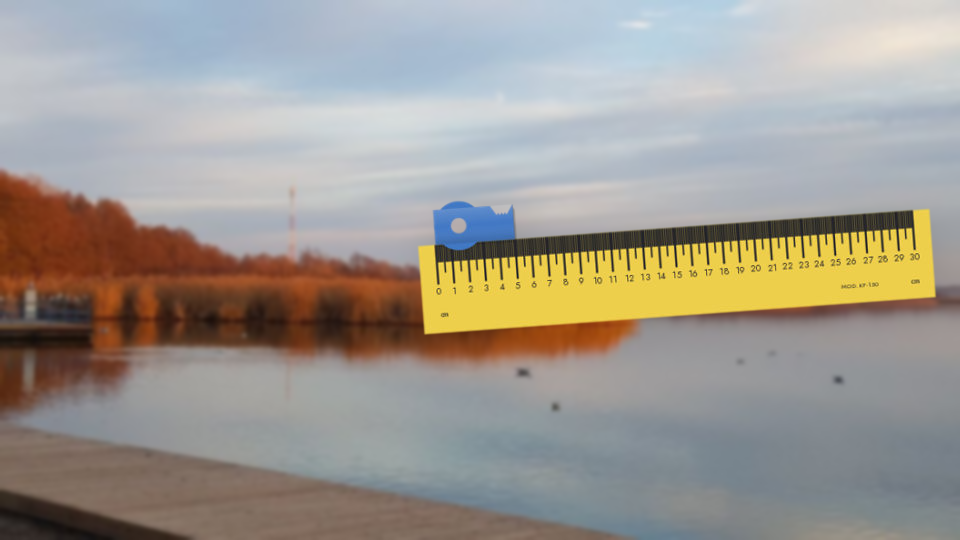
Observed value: 5
